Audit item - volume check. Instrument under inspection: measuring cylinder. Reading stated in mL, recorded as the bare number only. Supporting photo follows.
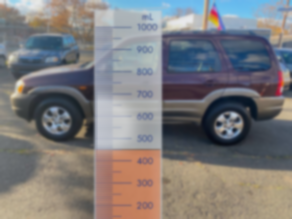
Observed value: 450
